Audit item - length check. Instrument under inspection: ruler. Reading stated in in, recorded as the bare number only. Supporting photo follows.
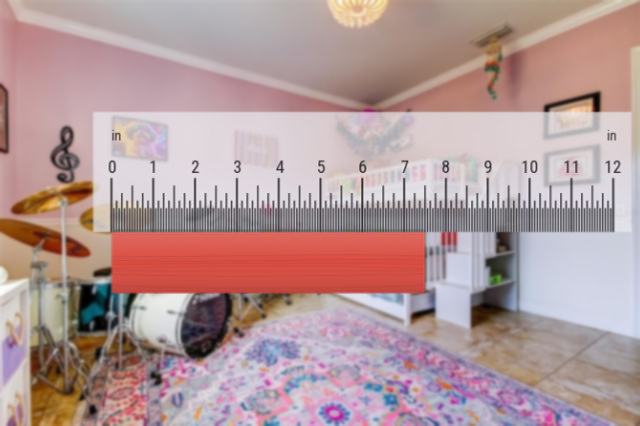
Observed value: 7.5
